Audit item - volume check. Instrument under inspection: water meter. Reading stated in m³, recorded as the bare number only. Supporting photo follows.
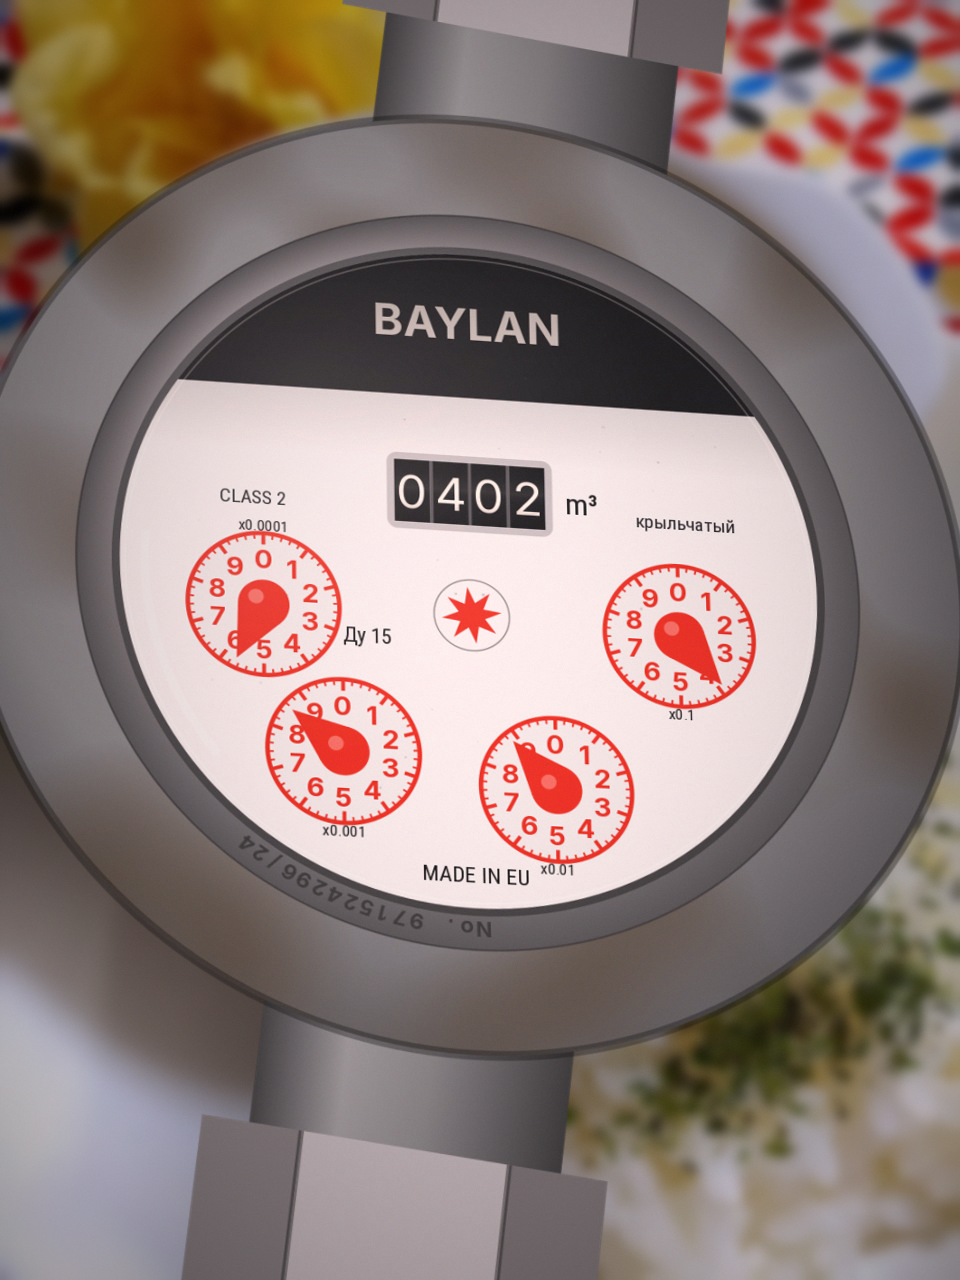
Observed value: 402.3885
